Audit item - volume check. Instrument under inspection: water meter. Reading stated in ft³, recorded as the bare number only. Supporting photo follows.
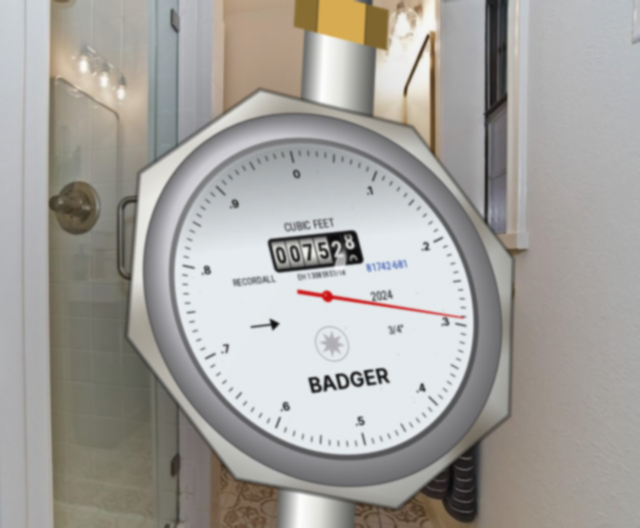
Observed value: 7528.29
